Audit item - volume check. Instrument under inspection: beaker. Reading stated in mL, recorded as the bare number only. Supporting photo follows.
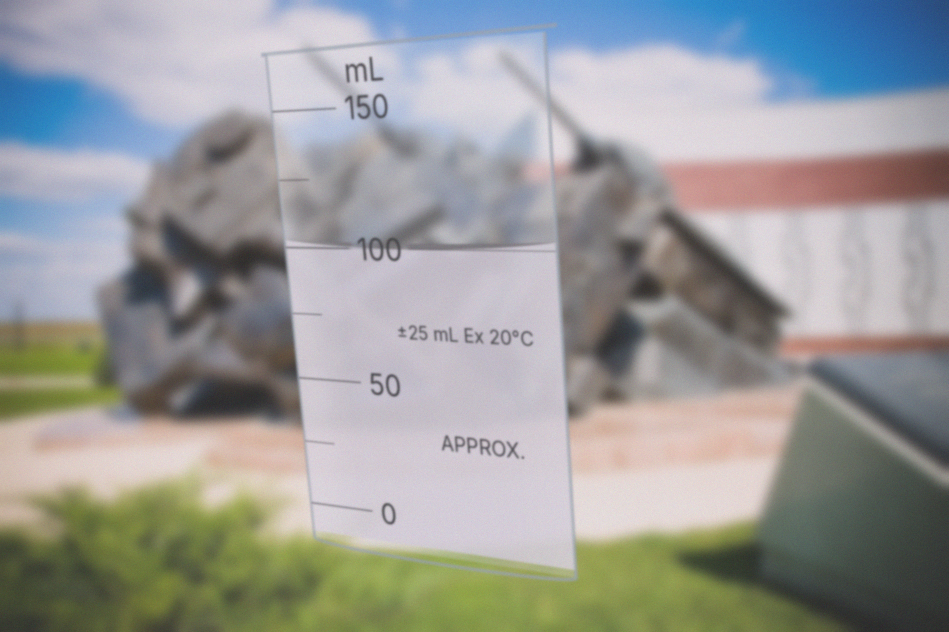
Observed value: 100
